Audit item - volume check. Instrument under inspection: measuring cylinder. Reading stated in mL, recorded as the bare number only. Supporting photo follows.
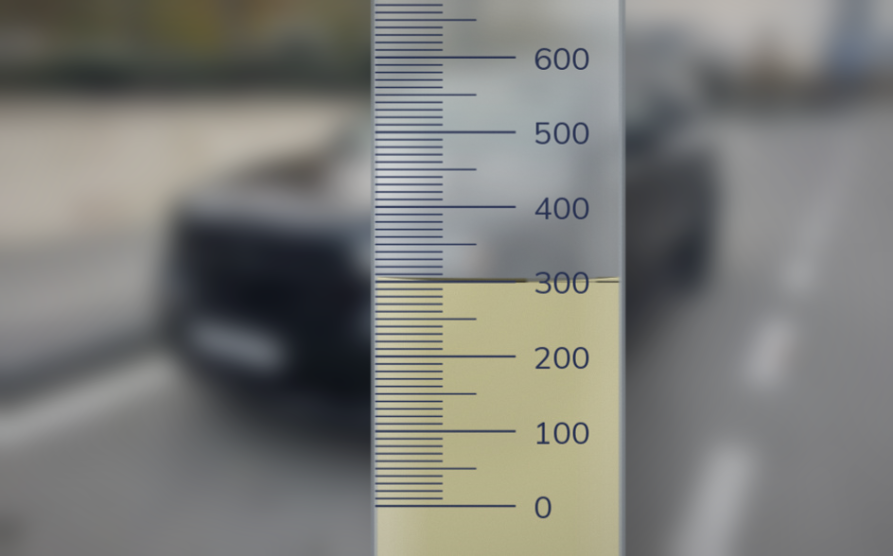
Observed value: 300
